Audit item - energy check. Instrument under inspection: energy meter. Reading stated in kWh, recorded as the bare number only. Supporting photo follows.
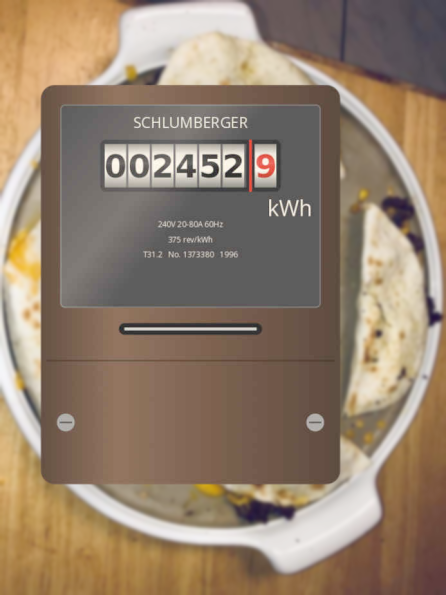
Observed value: 2452.9
